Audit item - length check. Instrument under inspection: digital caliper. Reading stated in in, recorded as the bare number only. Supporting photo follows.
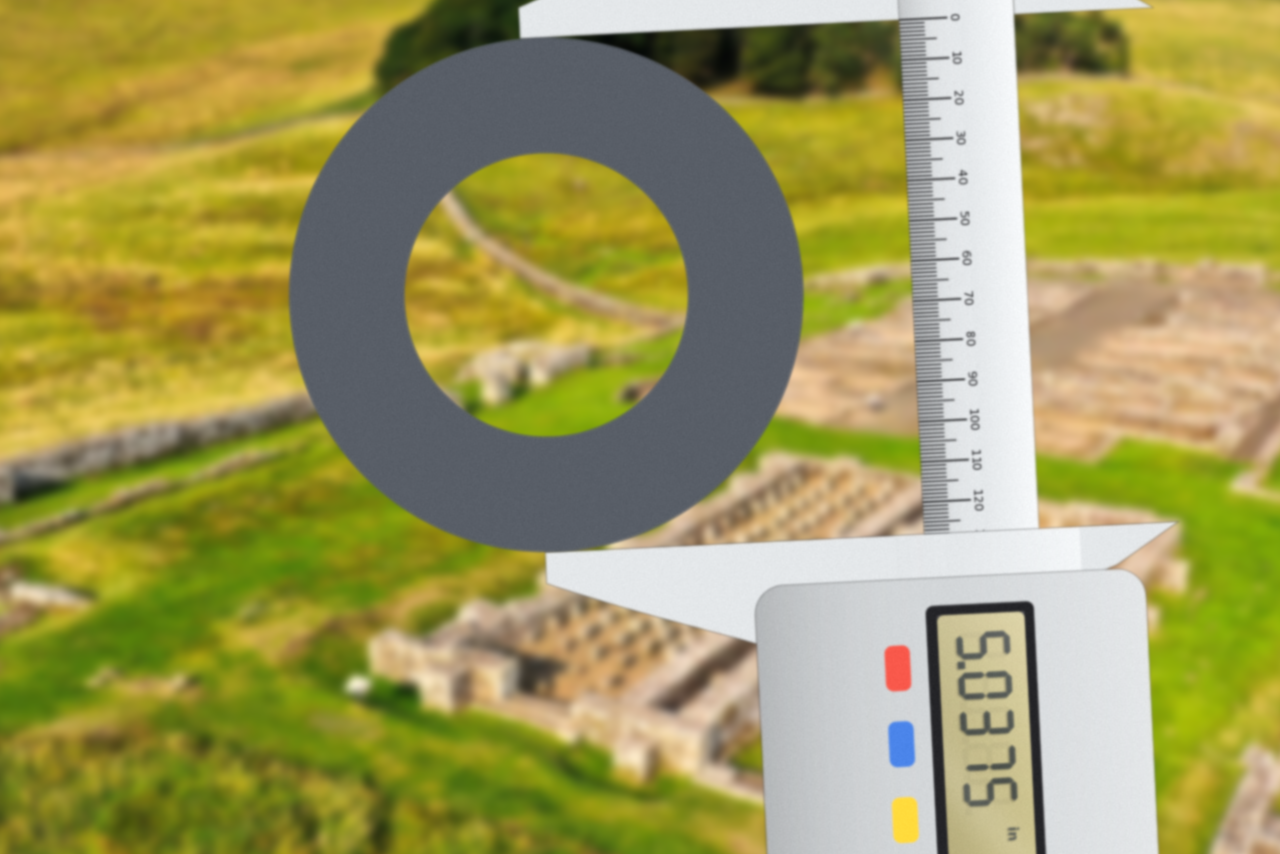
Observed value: 5.0375
